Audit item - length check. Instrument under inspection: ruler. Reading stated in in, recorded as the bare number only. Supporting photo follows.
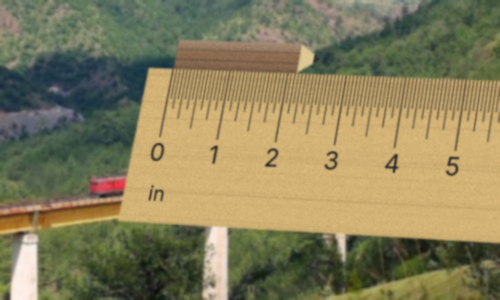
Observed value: 2.5
